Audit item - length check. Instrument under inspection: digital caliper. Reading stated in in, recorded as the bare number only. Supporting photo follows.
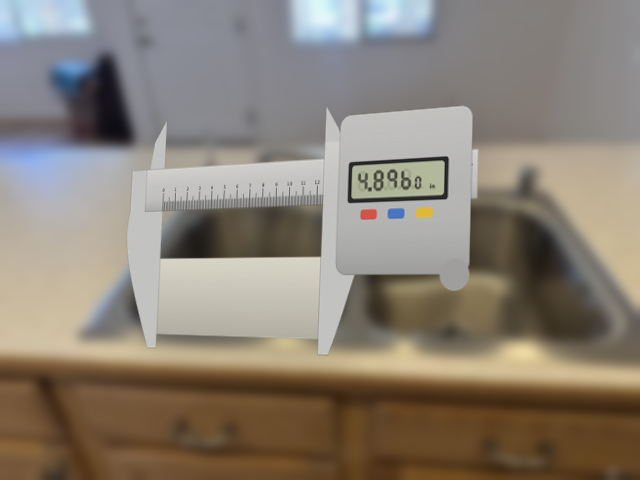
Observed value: 4.8960
